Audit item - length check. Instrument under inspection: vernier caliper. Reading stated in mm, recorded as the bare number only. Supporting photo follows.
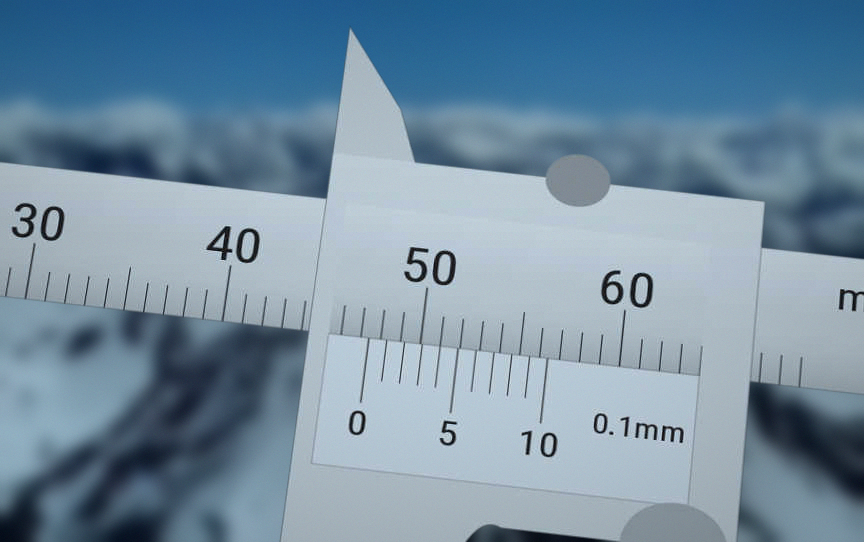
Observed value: 47.4
